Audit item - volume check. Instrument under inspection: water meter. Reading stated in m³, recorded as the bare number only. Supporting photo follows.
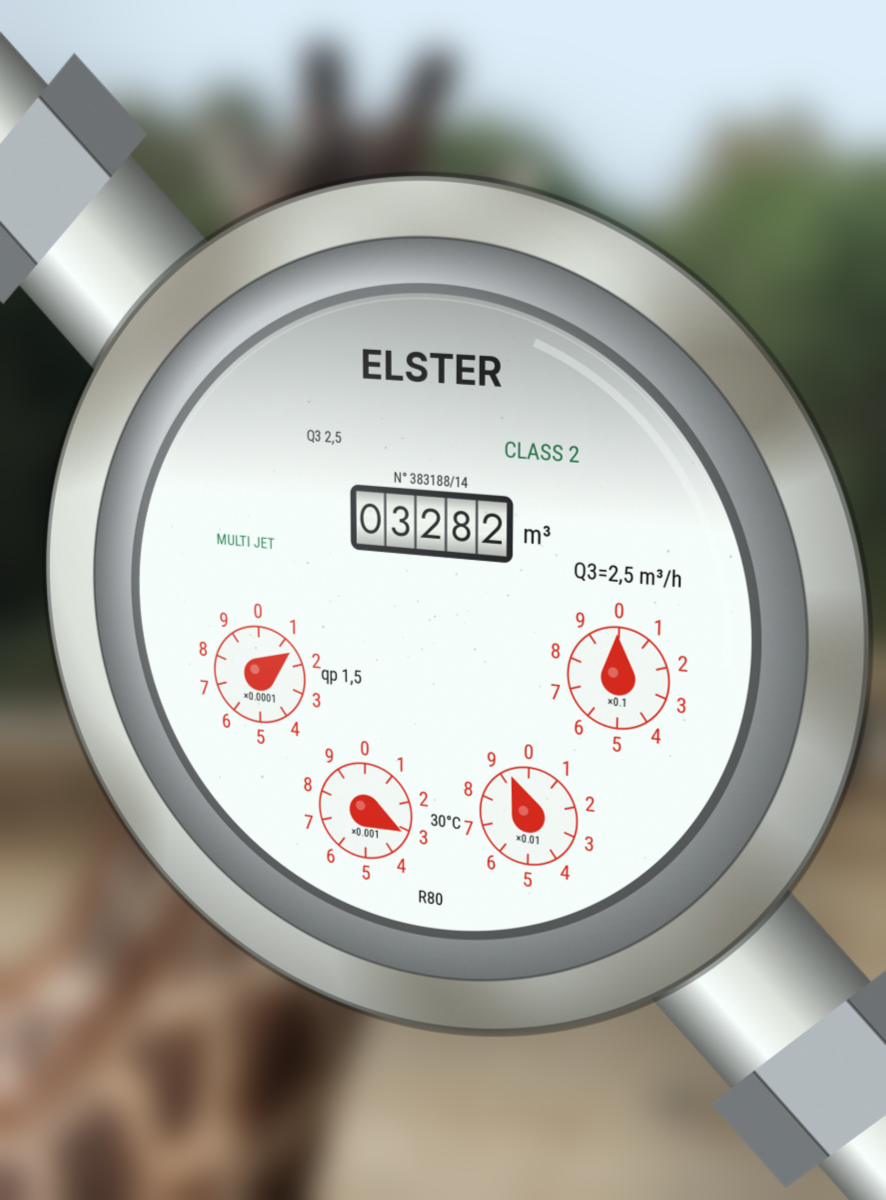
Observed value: 3281.9931
